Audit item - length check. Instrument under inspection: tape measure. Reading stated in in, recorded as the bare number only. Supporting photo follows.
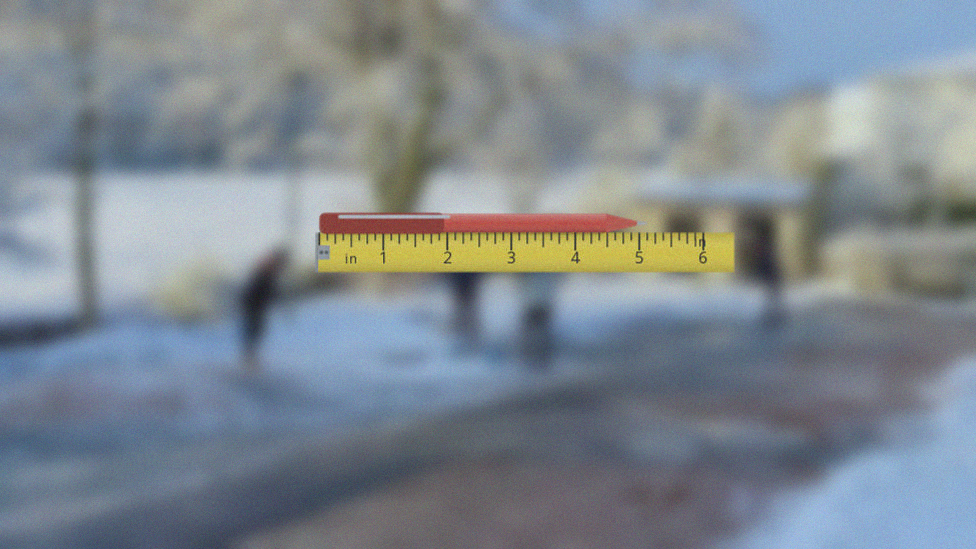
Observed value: 5.125
